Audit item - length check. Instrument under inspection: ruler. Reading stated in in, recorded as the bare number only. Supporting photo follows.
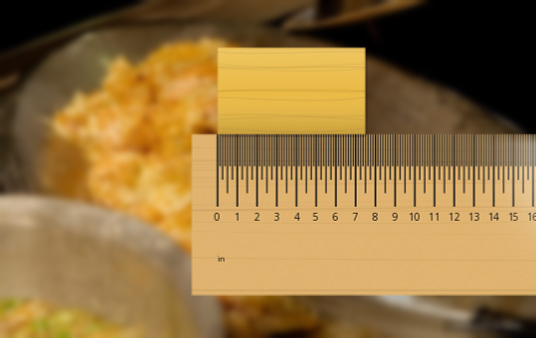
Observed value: 7.5
